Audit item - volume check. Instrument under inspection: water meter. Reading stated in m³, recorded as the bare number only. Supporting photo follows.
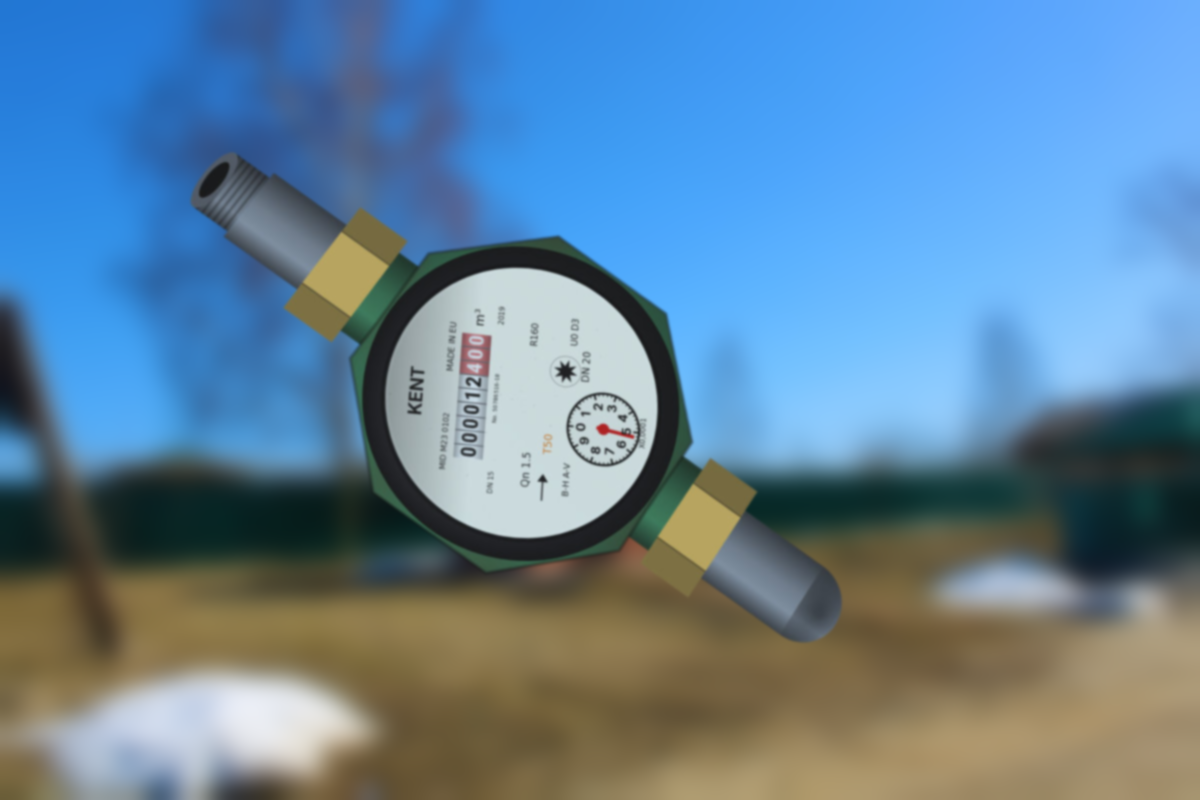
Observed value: 12.4005
